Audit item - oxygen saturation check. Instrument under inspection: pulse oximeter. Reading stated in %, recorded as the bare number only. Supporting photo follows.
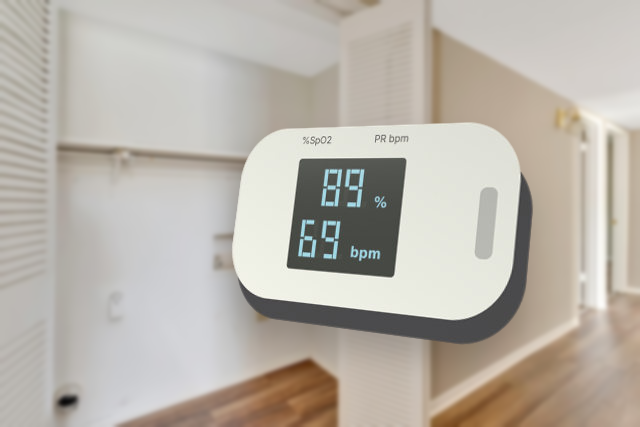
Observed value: 89
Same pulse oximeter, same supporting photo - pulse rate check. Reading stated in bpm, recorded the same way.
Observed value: 69
